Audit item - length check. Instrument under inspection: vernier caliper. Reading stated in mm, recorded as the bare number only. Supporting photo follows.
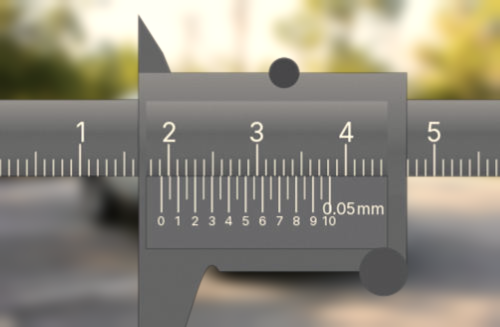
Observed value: 19.2
